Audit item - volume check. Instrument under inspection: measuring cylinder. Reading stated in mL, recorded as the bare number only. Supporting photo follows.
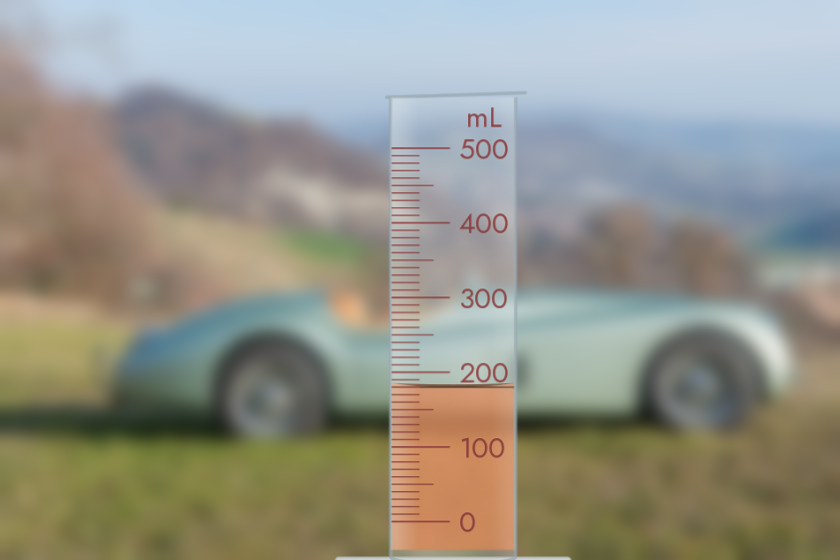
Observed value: 180
